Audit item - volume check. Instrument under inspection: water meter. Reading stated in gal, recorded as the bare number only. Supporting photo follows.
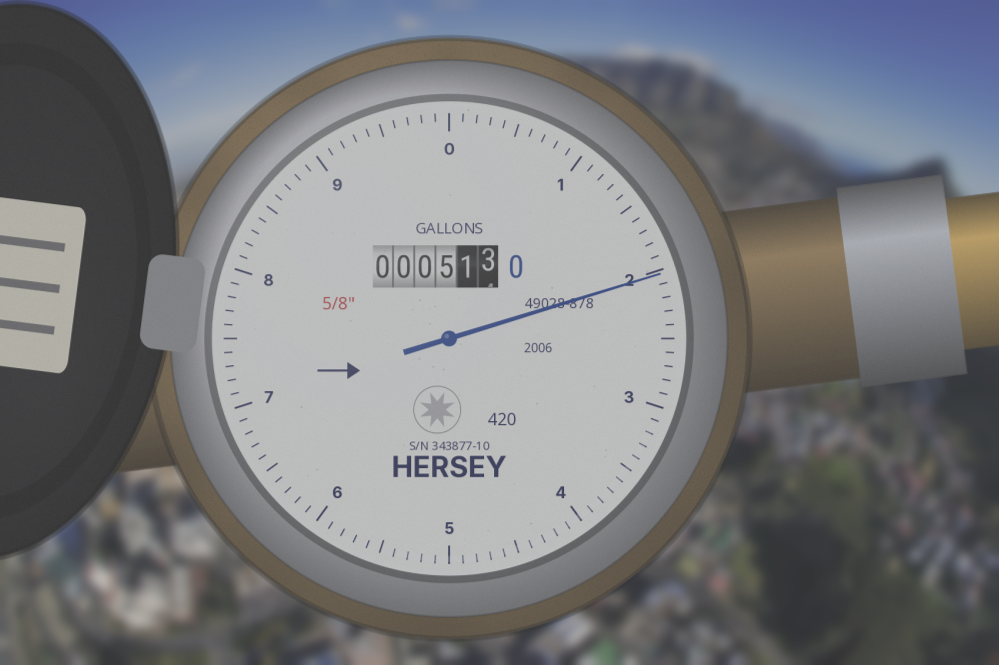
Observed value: 5132.0
